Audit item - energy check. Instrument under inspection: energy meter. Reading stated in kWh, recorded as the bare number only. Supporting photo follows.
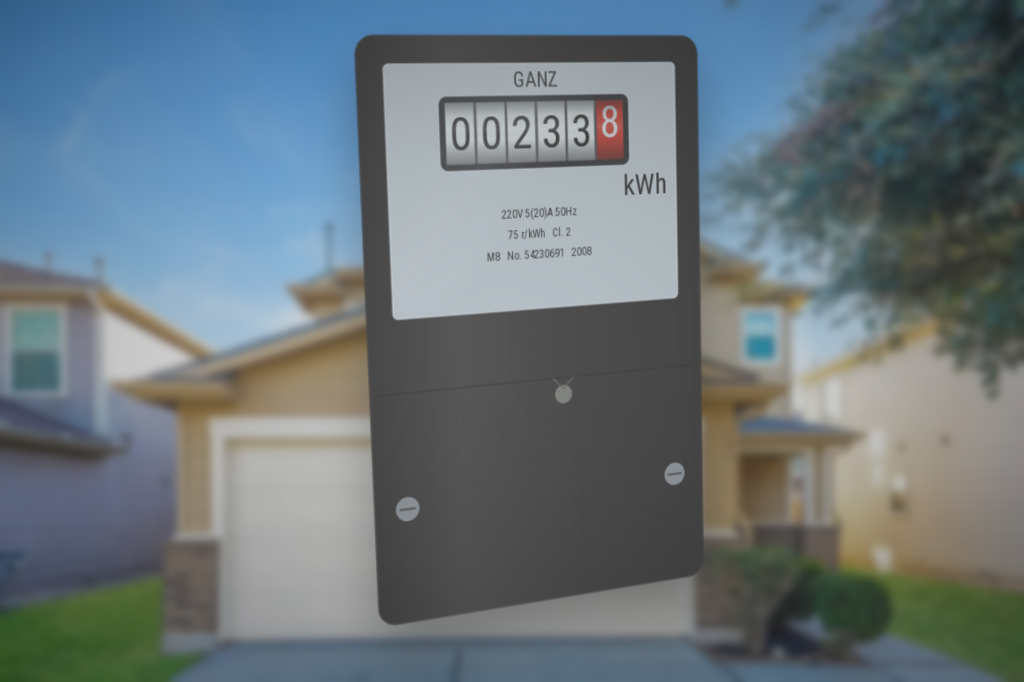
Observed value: 233.8
